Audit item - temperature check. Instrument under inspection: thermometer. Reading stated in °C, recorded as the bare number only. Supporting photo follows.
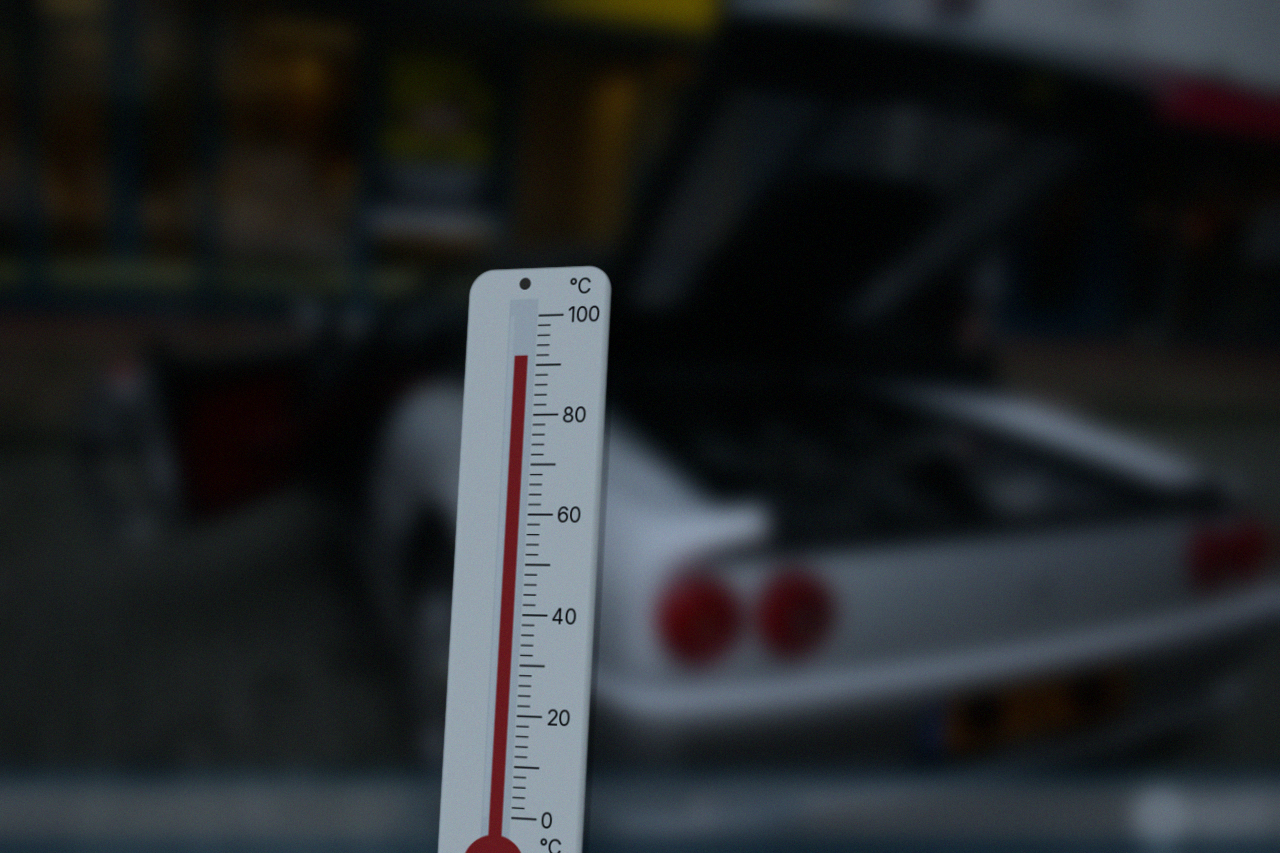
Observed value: 92
